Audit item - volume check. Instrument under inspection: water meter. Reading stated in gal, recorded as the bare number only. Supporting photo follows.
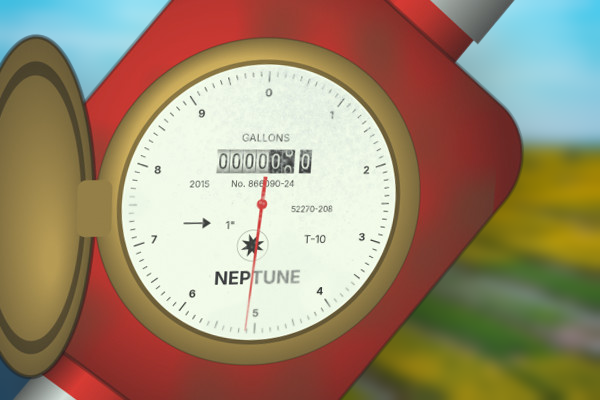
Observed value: 85.1
